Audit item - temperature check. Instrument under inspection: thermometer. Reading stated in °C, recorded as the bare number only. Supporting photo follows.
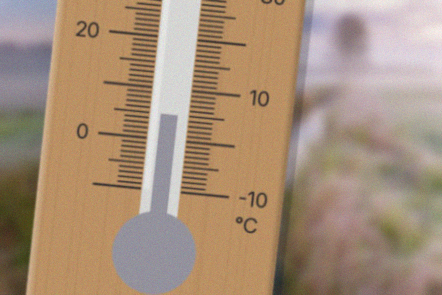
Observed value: 5
